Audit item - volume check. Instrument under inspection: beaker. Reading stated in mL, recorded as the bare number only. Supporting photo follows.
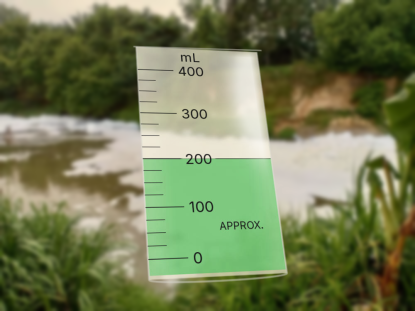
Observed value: 200
